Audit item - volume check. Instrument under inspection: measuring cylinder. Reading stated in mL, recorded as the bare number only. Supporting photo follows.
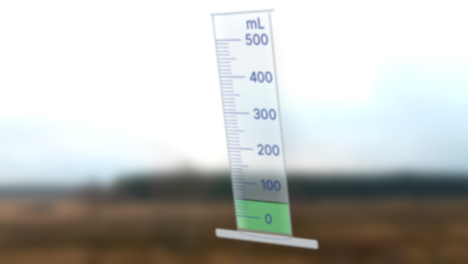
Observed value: 50
